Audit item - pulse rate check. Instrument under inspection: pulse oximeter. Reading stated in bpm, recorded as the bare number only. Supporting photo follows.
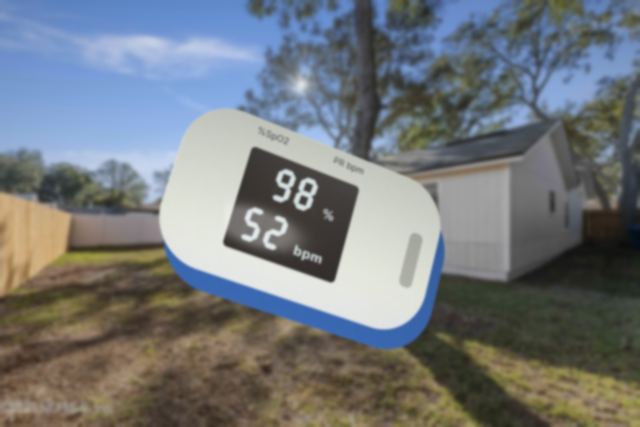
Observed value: 52
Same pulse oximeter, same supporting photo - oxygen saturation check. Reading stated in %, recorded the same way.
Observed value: 98
